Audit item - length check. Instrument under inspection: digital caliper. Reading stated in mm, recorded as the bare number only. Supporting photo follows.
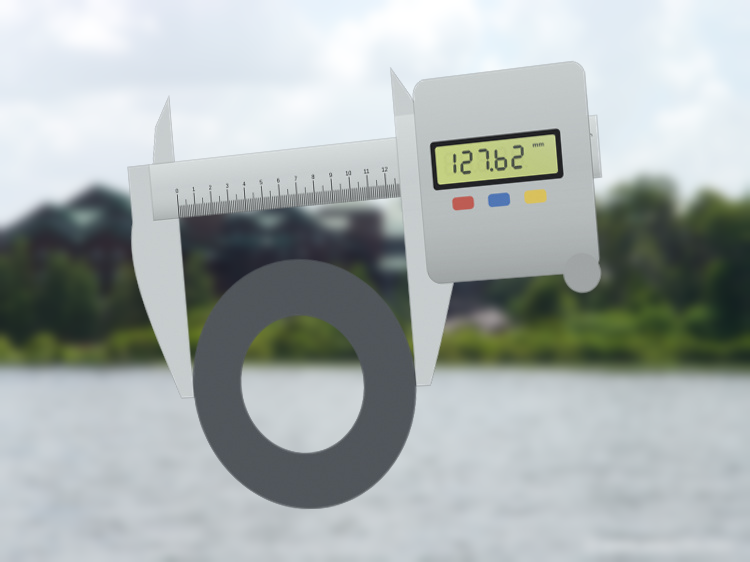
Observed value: 127.62
